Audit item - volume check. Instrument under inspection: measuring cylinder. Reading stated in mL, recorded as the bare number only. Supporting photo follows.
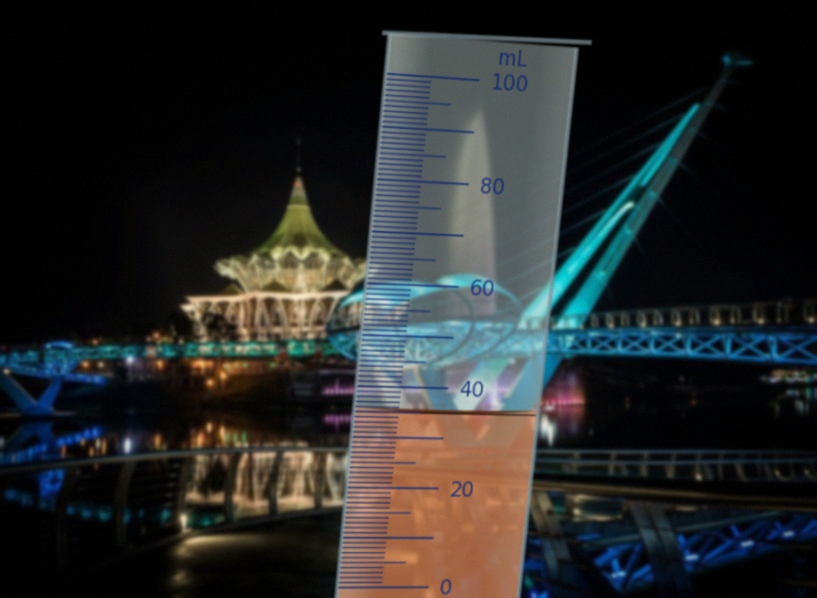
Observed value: 35
